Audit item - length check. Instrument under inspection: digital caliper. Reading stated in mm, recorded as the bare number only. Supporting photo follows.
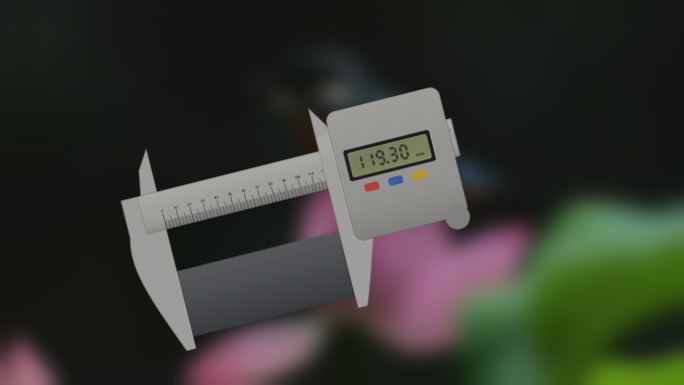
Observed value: 119.30
